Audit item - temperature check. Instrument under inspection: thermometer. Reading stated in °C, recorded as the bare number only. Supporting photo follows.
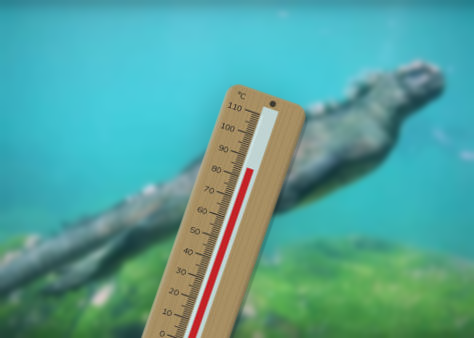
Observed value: 85
